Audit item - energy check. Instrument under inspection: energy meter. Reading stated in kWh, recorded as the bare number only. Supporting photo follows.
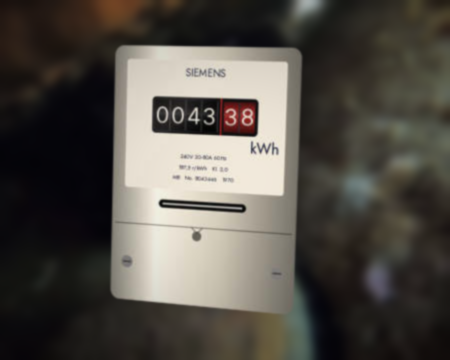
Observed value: 43.38
